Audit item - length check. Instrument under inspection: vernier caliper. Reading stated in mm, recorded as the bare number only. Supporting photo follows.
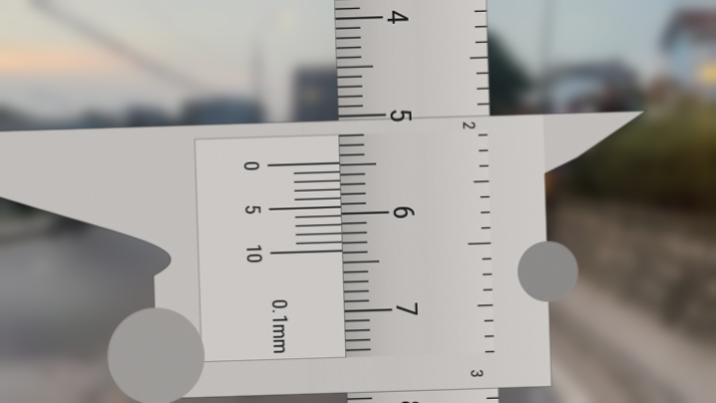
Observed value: 54.8
